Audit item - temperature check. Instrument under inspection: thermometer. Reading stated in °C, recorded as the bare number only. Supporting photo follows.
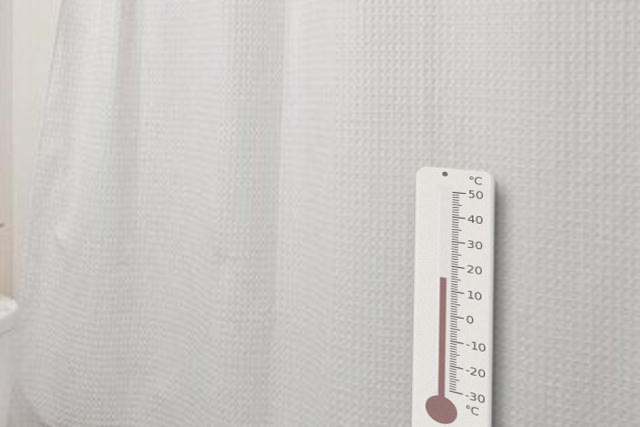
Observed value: 15
